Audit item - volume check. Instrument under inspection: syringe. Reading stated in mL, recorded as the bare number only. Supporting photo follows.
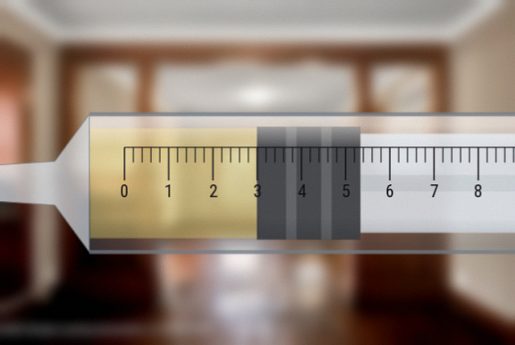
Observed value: 3
